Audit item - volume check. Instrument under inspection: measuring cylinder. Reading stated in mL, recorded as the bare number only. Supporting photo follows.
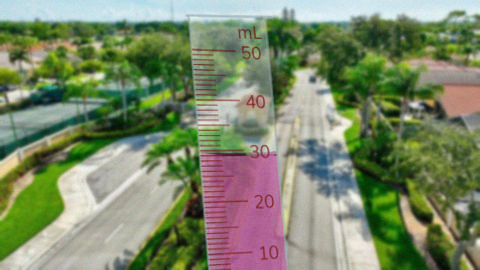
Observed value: 29
